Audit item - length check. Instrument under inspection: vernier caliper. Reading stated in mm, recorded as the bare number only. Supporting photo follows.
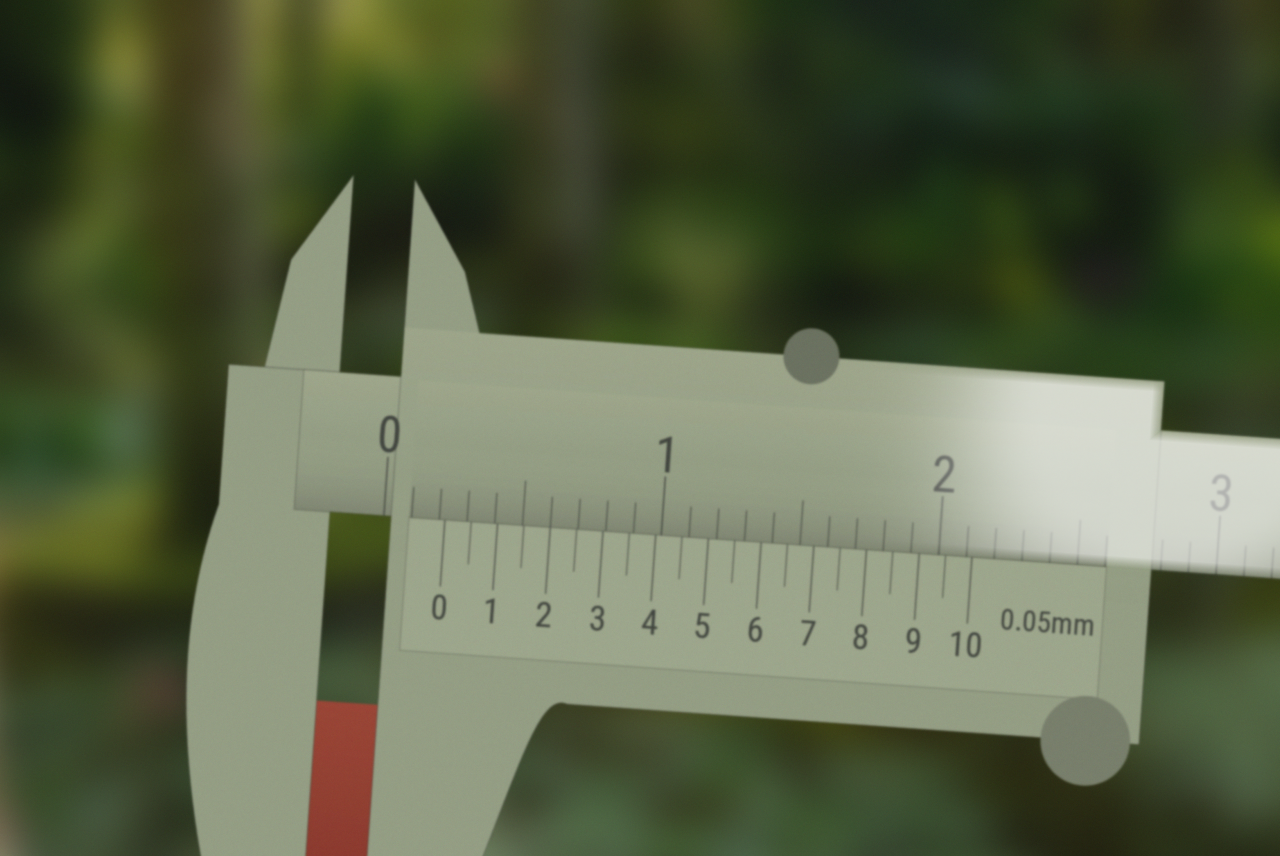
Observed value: 2.2
